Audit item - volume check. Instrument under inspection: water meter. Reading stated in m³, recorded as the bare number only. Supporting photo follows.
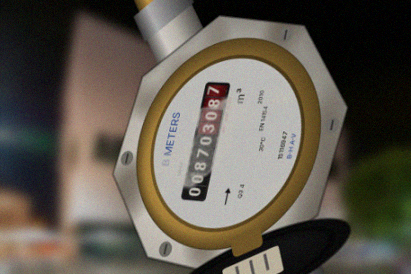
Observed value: 870.3087
